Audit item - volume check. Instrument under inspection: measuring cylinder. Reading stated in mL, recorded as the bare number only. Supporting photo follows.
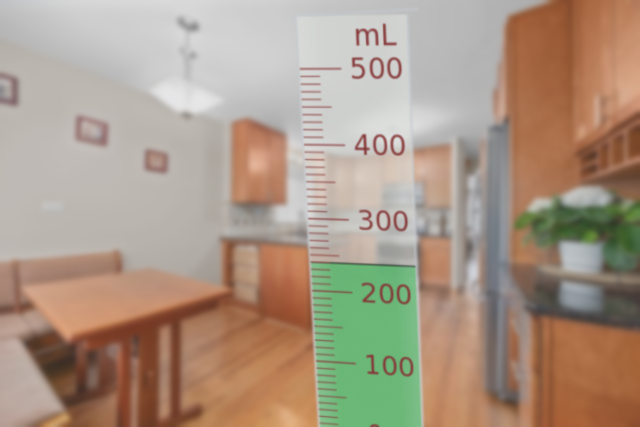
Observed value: 240
